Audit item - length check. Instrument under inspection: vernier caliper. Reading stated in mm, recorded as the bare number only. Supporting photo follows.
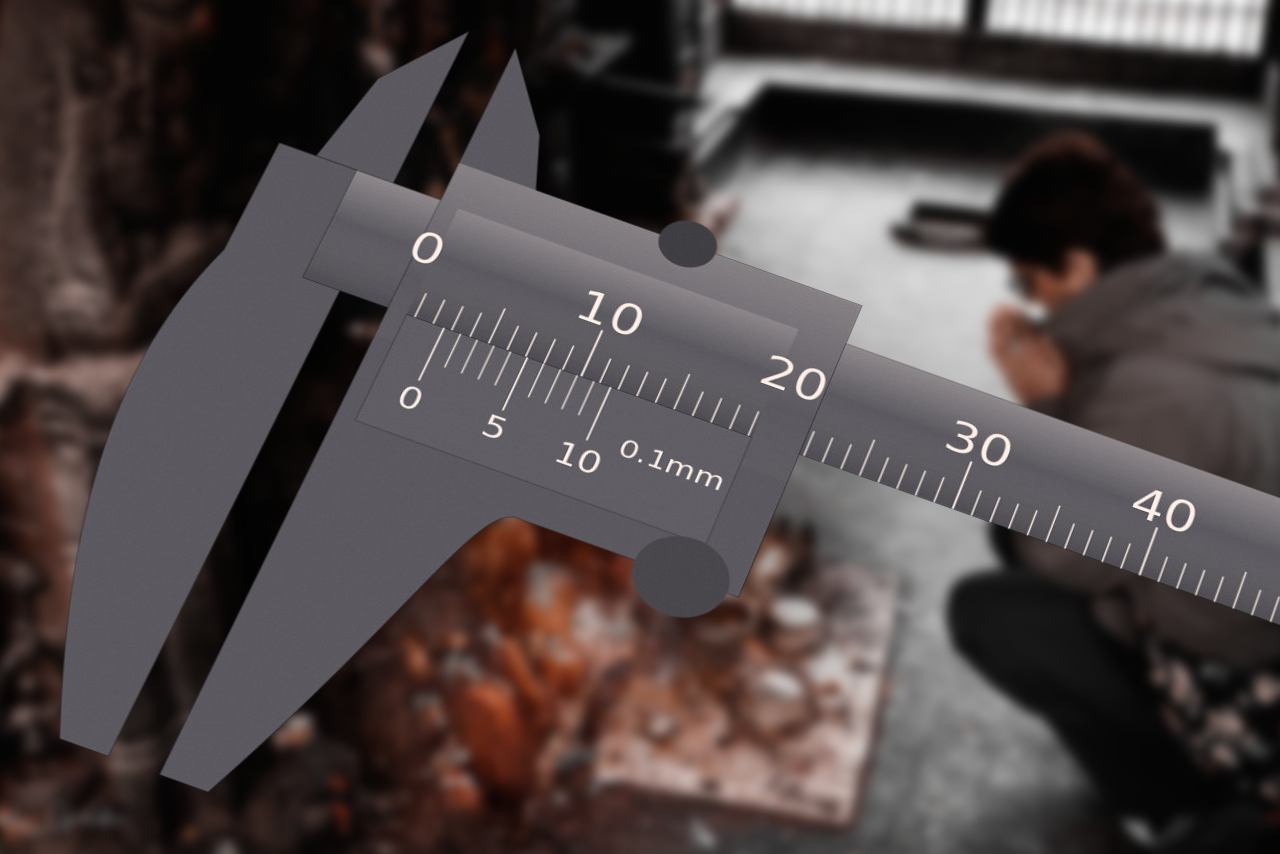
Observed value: 2.6
